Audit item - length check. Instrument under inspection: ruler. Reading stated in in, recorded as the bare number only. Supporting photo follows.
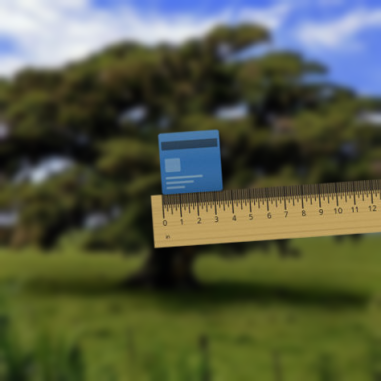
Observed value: 3.5
